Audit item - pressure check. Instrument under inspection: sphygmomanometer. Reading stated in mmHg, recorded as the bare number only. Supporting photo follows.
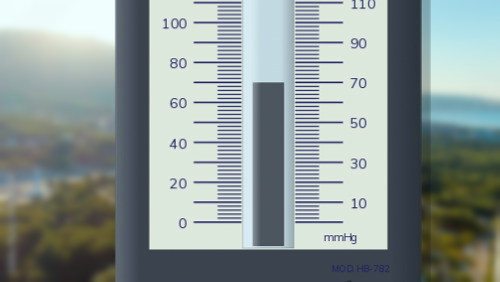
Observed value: 70
